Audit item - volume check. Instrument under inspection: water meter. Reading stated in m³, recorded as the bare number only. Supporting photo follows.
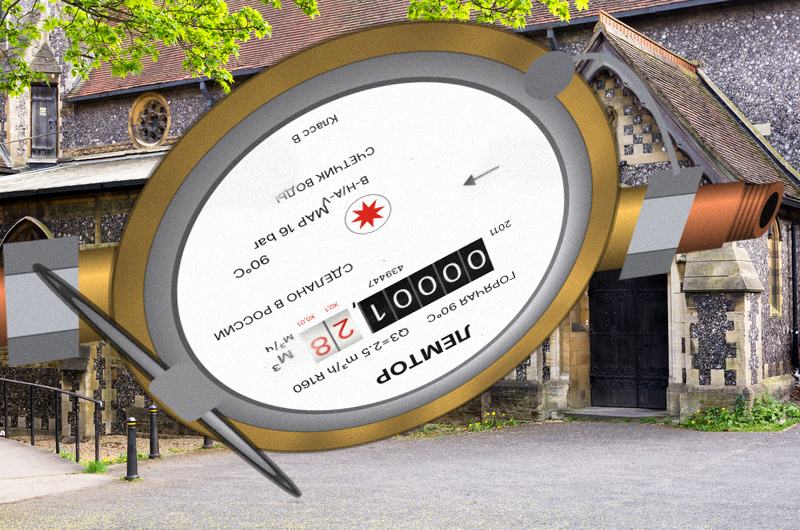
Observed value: 1.28
